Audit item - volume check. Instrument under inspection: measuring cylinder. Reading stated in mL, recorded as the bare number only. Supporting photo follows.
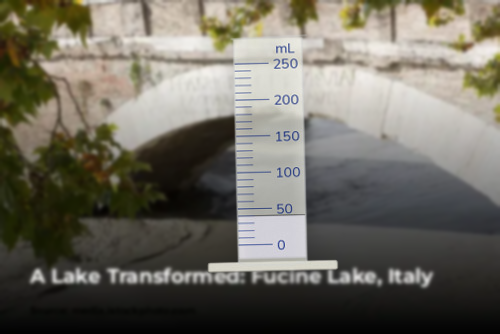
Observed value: 40
